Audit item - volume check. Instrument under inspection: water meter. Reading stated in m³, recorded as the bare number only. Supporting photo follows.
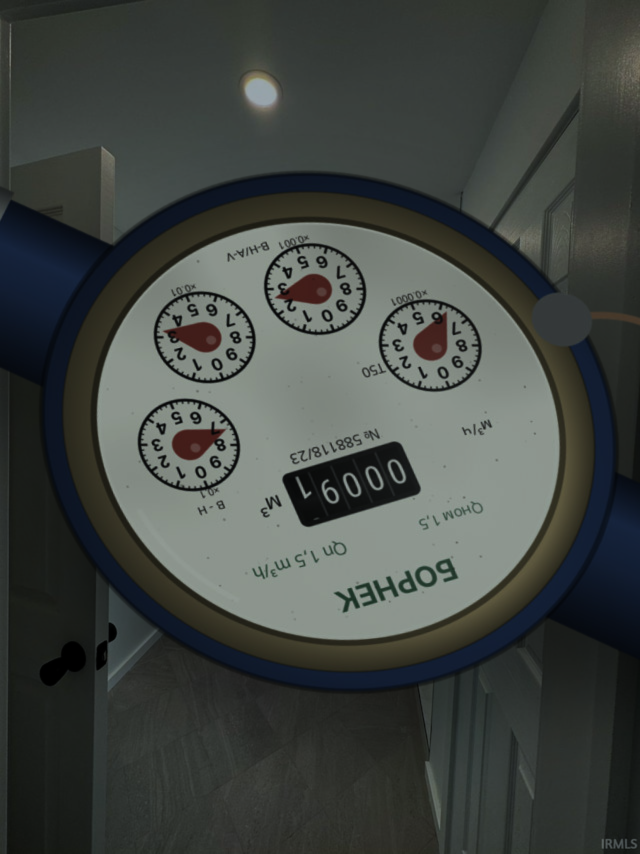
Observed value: 90.7326
